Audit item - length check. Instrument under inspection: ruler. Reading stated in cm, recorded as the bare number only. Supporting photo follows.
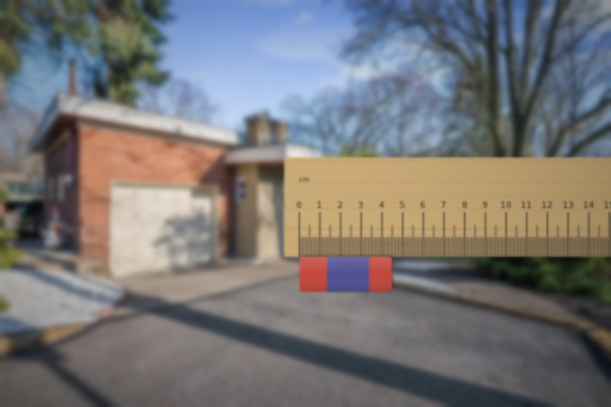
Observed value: 4.5
